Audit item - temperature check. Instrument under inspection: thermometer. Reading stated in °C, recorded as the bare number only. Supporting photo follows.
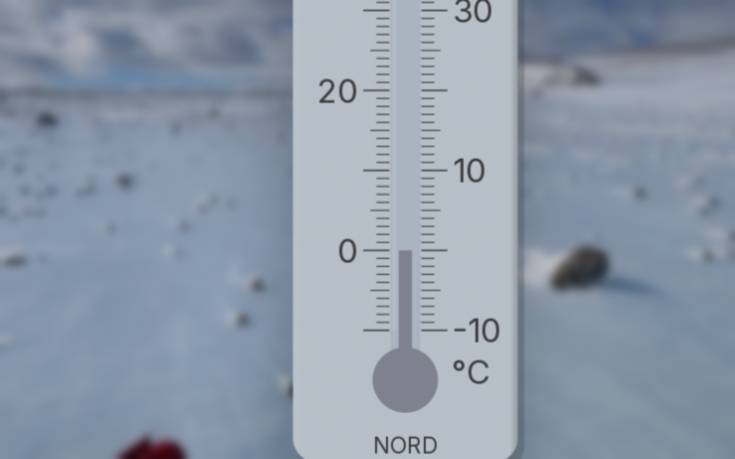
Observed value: 0
